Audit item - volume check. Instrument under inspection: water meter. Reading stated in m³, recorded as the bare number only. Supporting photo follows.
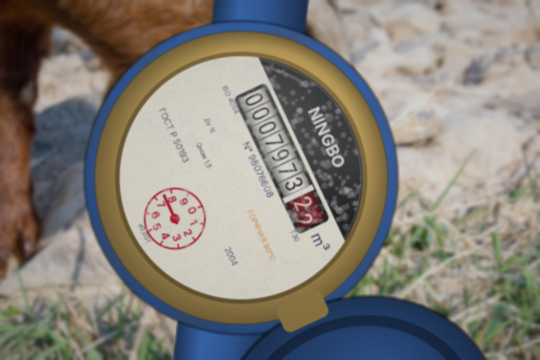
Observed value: 7973.217
